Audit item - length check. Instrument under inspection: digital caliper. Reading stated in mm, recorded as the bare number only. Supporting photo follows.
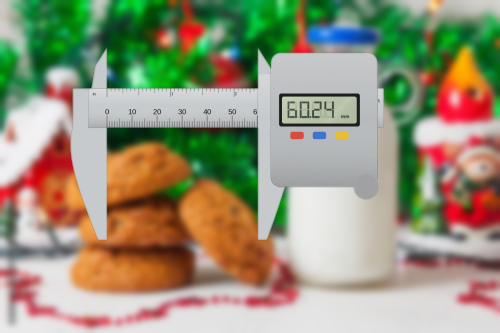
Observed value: 60.24
